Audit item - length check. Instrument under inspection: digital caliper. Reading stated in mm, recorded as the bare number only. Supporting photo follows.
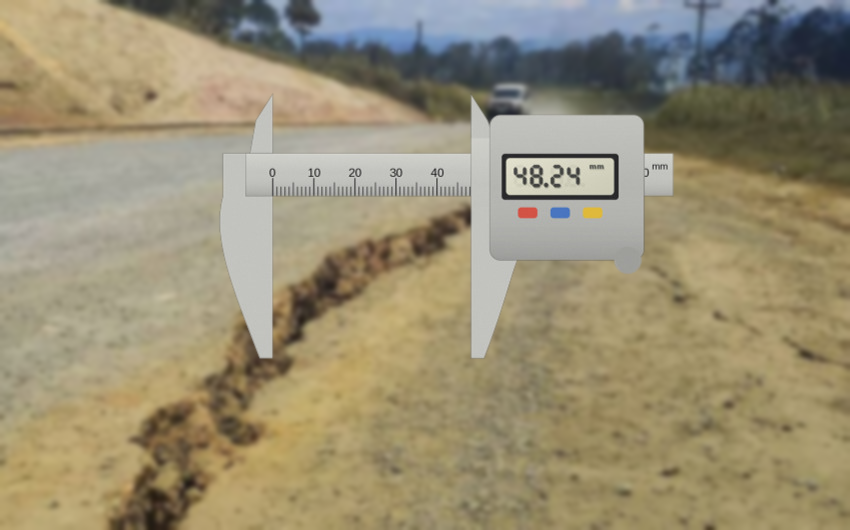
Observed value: 48.24
